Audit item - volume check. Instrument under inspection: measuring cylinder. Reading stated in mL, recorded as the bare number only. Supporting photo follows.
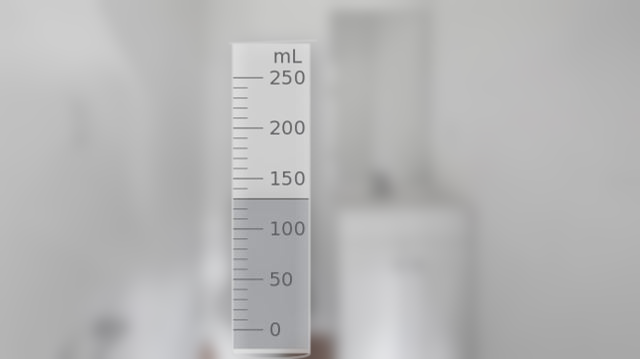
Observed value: 130
